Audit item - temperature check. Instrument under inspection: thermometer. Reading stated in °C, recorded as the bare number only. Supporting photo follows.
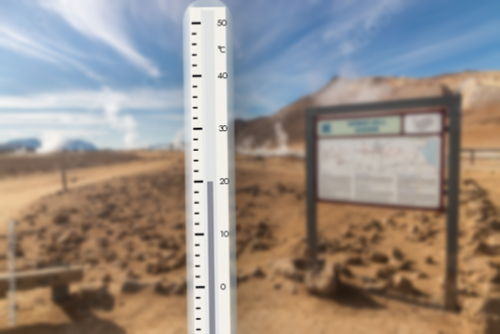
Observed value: 20
